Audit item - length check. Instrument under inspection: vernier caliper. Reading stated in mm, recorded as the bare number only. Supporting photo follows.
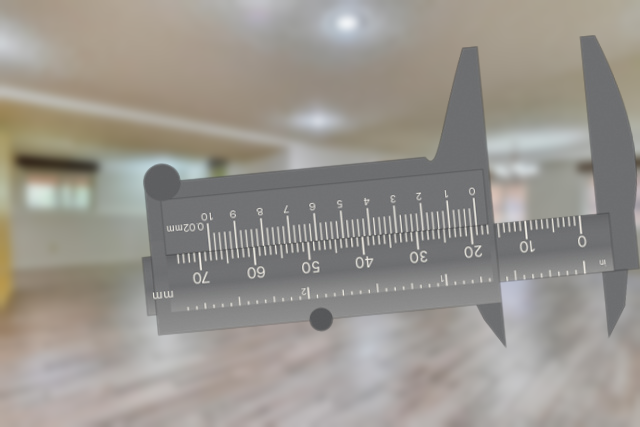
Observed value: 19.0
